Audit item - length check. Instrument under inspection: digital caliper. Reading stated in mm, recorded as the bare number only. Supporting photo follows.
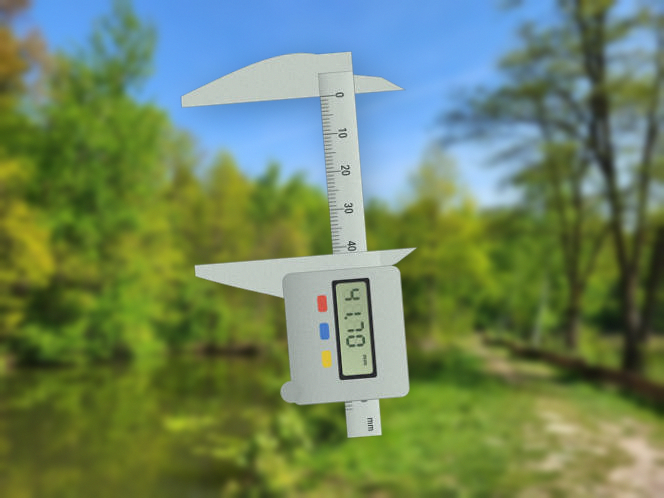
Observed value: 41.70
